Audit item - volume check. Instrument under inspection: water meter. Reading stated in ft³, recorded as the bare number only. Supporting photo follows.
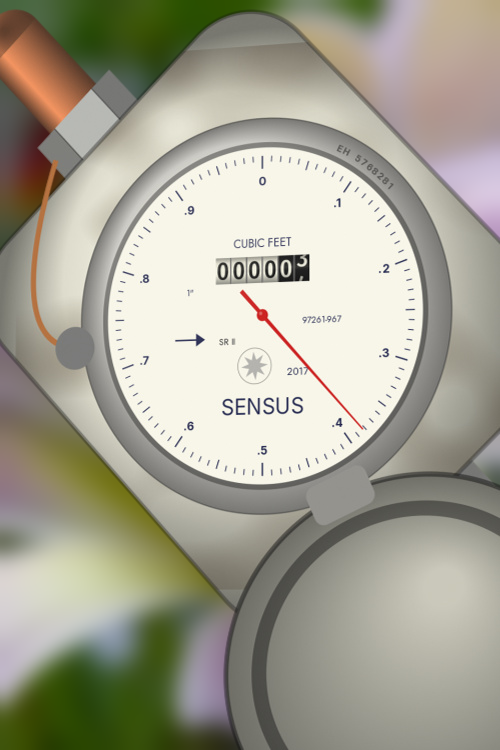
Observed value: 3.38
